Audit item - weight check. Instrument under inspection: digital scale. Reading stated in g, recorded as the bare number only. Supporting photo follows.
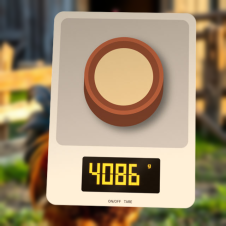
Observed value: 4086
